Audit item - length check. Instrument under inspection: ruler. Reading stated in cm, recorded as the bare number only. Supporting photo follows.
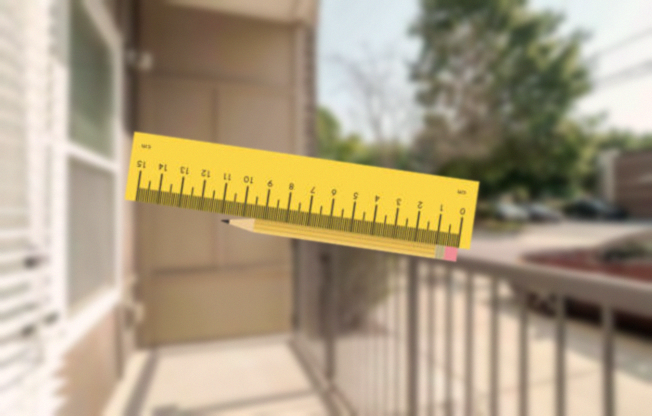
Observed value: 11
